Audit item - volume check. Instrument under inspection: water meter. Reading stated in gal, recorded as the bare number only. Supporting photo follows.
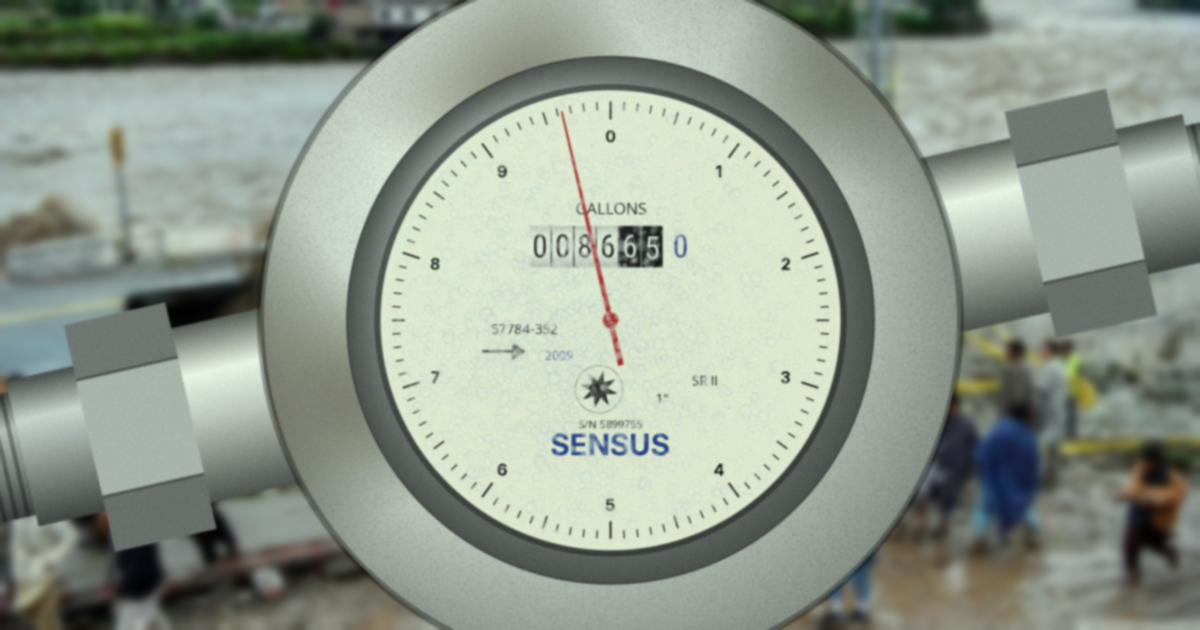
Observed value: 86649.6
